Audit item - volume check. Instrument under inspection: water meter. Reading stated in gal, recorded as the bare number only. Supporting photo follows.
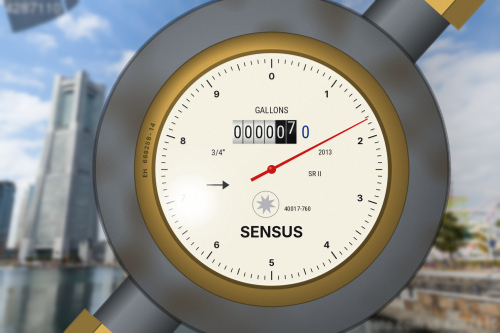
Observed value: 71.7
